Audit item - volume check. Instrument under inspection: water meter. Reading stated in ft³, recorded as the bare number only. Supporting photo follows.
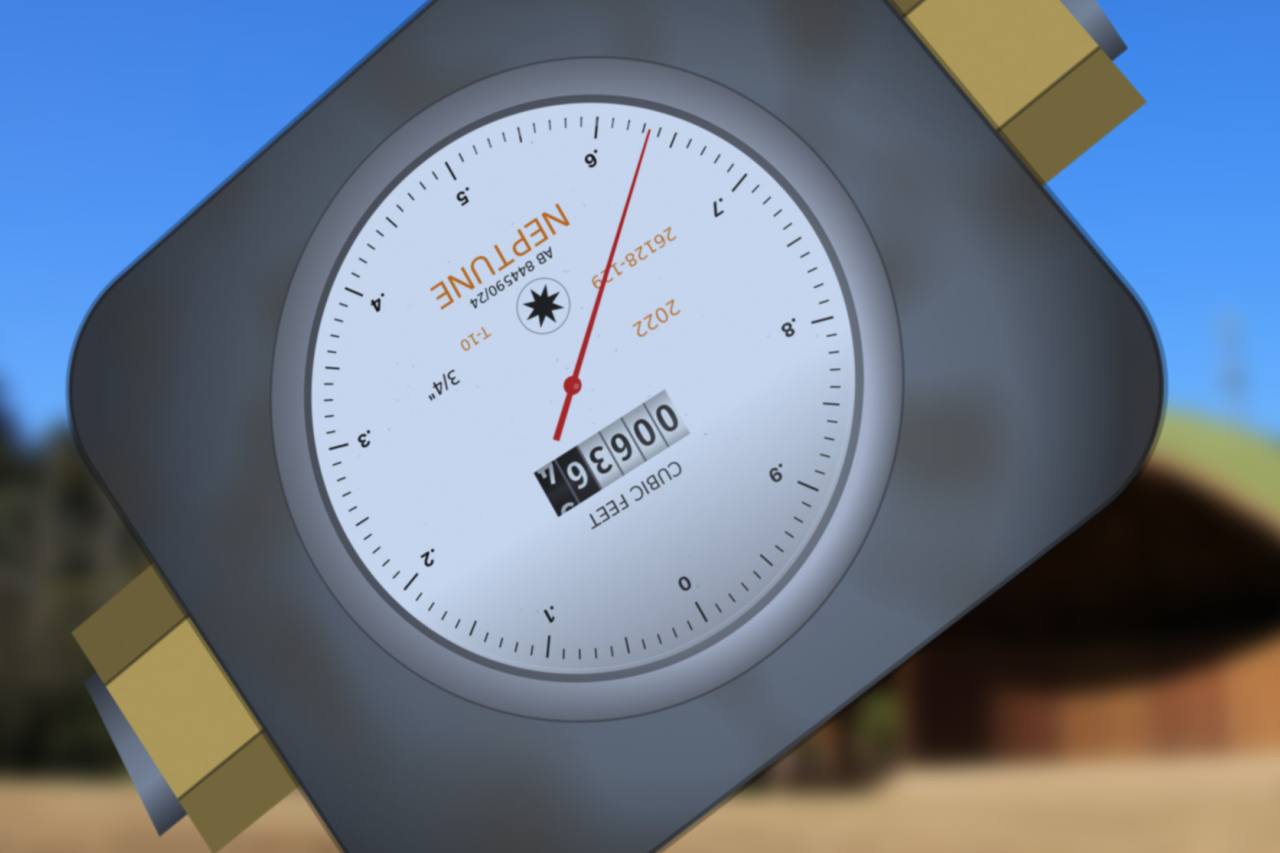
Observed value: 6363.63
